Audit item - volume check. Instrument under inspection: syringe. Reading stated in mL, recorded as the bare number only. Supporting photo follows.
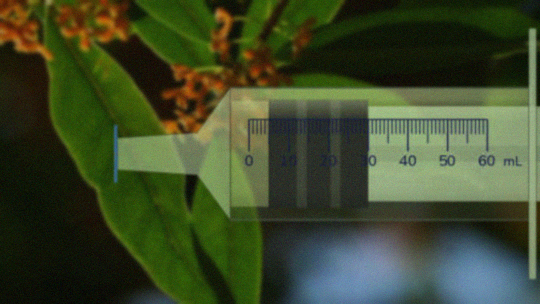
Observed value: 5
